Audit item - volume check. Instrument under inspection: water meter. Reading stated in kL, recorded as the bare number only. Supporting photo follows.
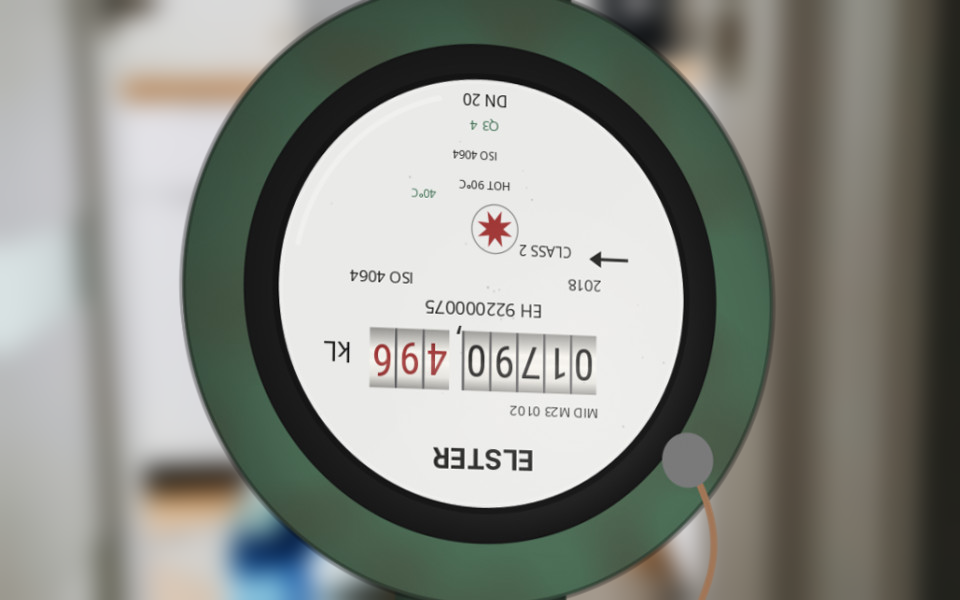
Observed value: 1790.496
